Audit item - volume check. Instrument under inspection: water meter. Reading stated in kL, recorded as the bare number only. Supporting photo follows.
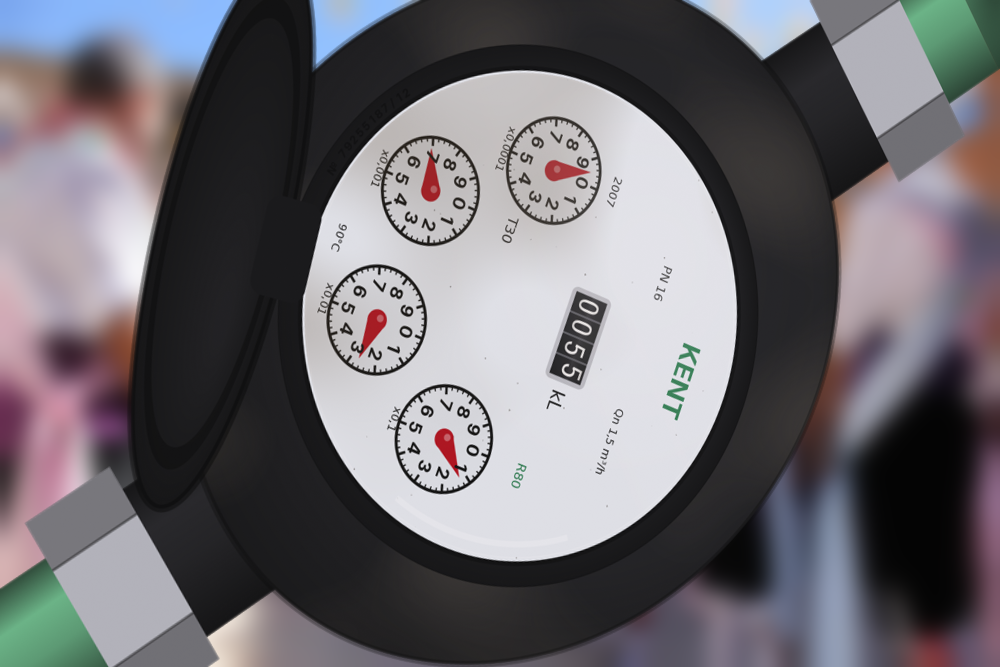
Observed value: 55.1269
